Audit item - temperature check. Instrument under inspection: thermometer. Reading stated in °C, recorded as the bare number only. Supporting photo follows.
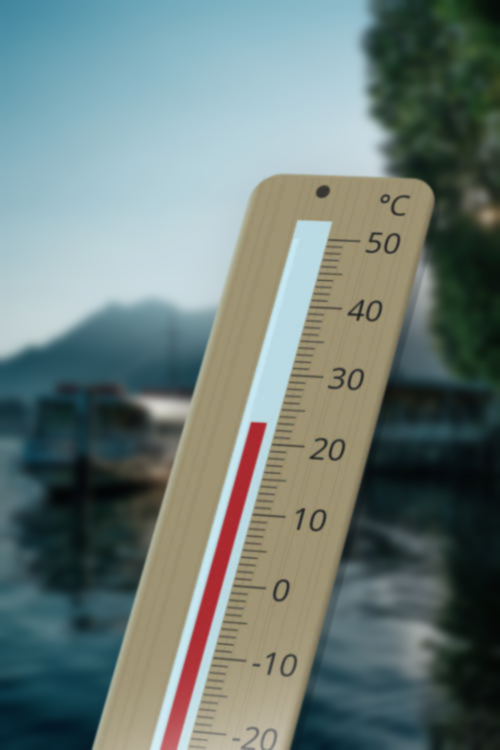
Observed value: 23
